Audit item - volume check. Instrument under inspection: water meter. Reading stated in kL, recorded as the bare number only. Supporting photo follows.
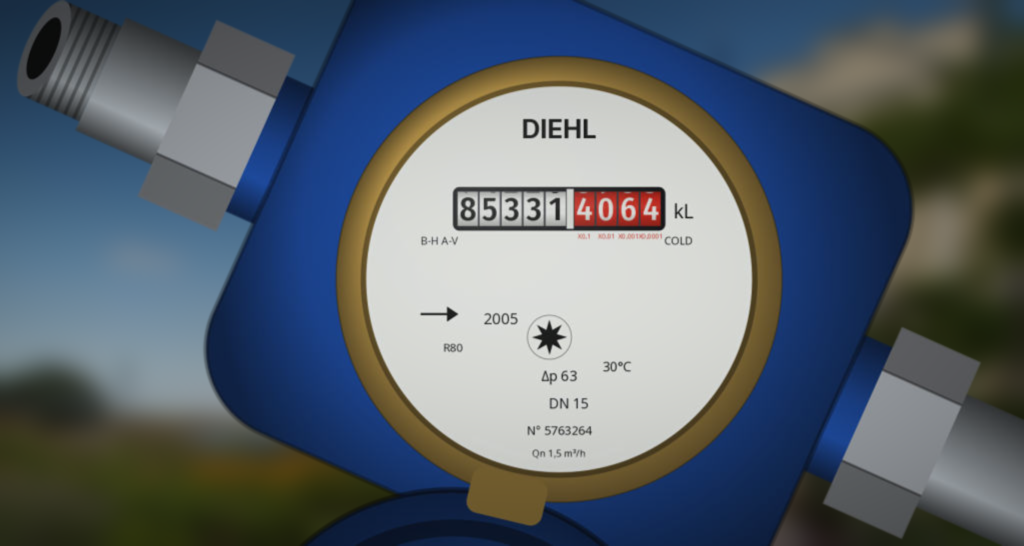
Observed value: 85331.4064
